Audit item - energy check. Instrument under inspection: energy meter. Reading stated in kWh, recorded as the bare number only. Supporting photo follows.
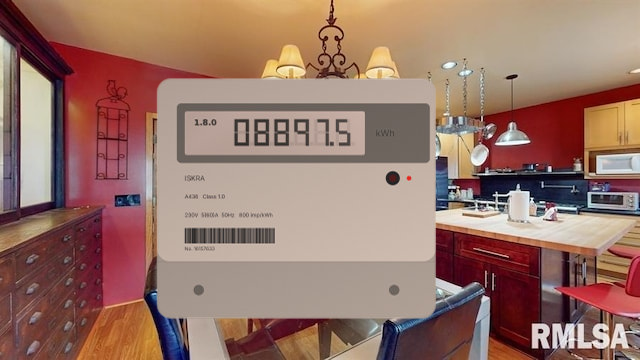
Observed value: 8897.5
